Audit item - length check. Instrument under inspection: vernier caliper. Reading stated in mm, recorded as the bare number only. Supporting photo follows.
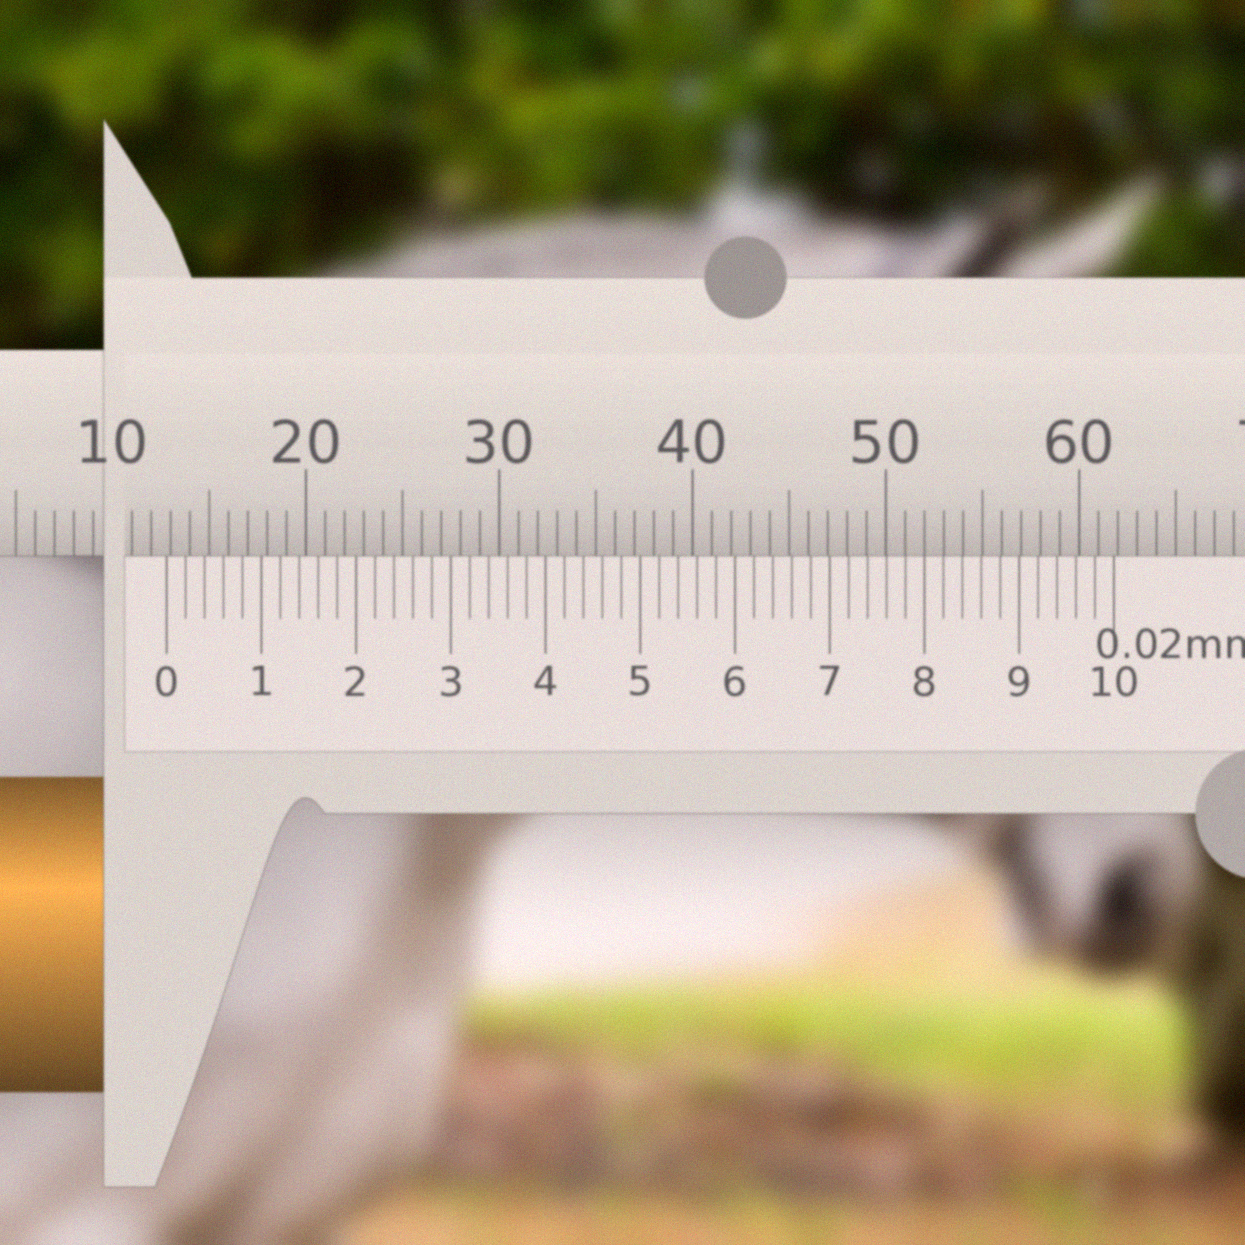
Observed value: 12.8
